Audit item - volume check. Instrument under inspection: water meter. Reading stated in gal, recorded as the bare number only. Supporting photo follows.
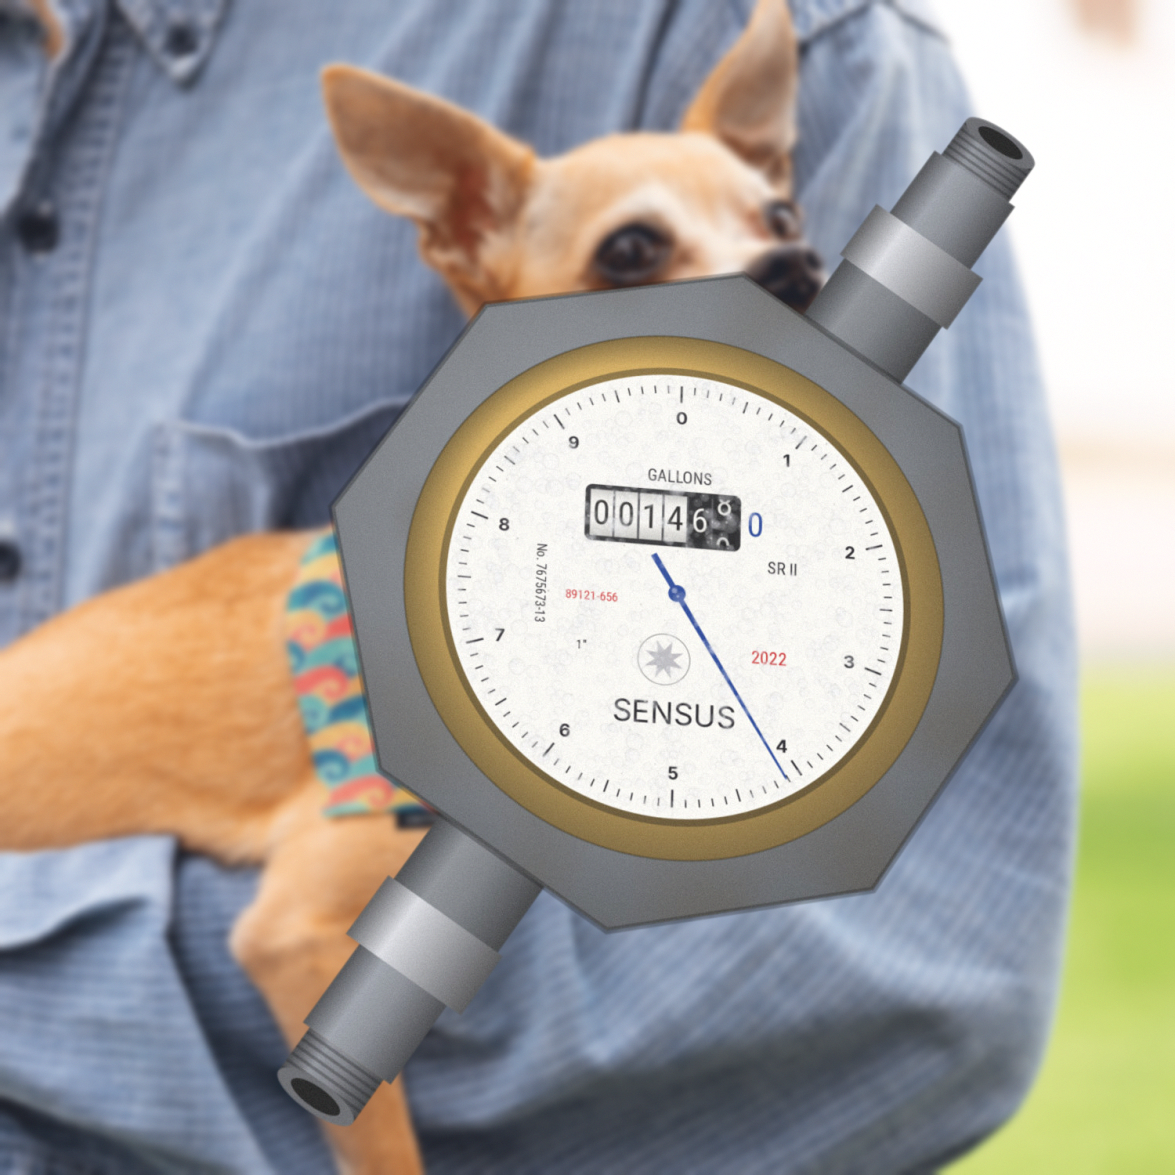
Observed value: 14684.1
